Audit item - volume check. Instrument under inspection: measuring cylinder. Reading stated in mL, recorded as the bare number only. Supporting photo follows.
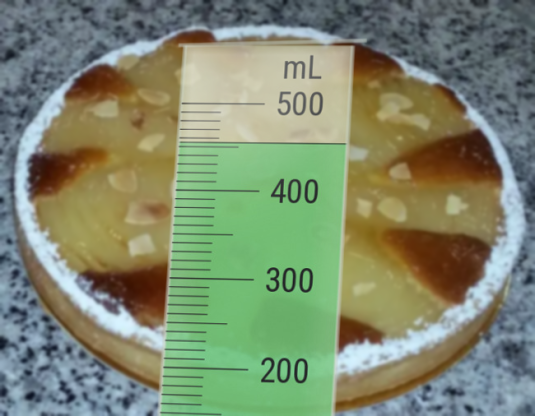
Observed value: 455
